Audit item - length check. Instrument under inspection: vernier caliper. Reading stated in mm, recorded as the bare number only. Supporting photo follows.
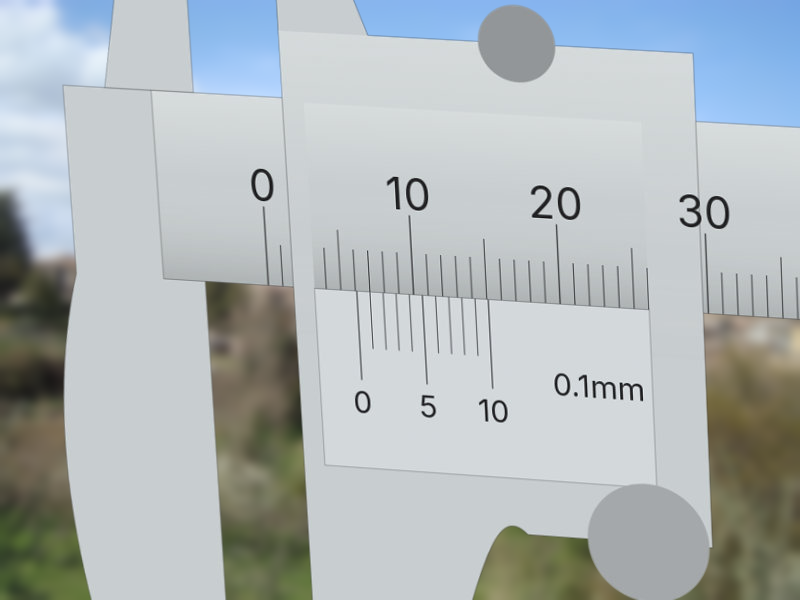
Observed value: 6.1
